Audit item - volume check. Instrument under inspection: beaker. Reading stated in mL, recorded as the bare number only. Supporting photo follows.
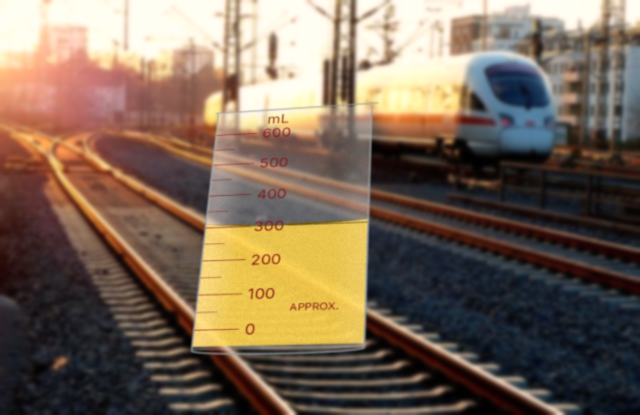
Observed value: 300
